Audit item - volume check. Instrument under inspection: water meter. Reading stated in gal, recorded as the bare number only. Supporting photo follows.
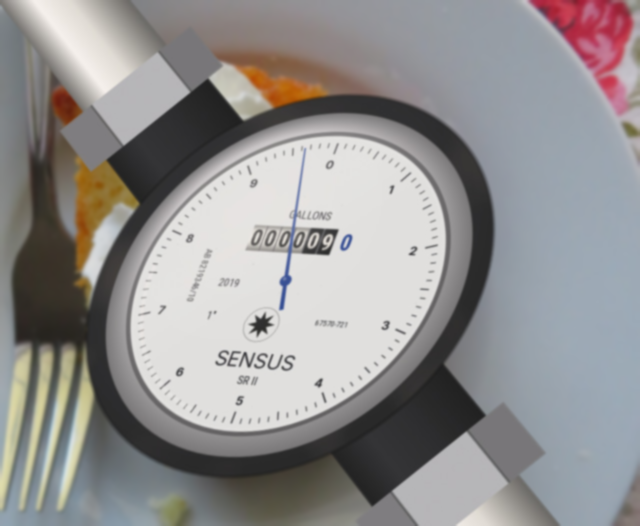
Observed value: 89.6
